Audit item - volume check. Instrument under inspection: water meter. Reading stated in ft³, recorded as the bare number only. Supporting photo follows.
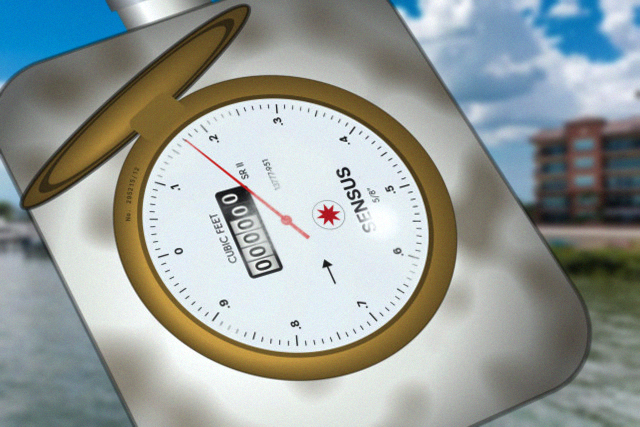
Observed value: 0.17
